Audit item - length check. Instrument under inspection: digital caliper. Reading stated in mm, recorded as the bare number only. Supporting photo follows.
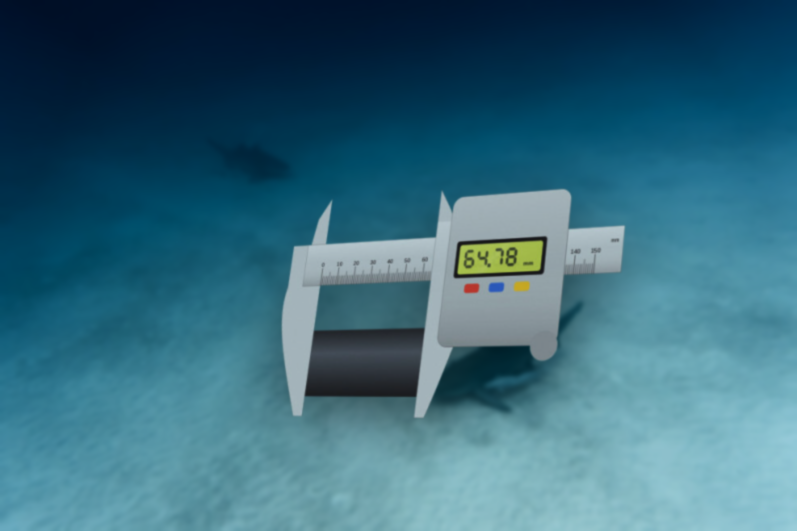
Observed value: 64.78
